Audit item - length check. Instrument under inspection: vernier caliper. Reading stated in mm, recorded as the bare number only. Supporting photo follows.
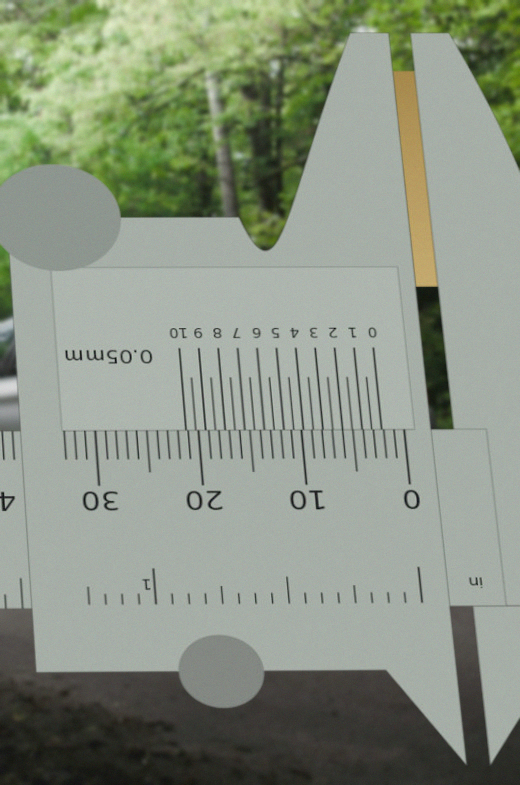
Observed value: 2.2
